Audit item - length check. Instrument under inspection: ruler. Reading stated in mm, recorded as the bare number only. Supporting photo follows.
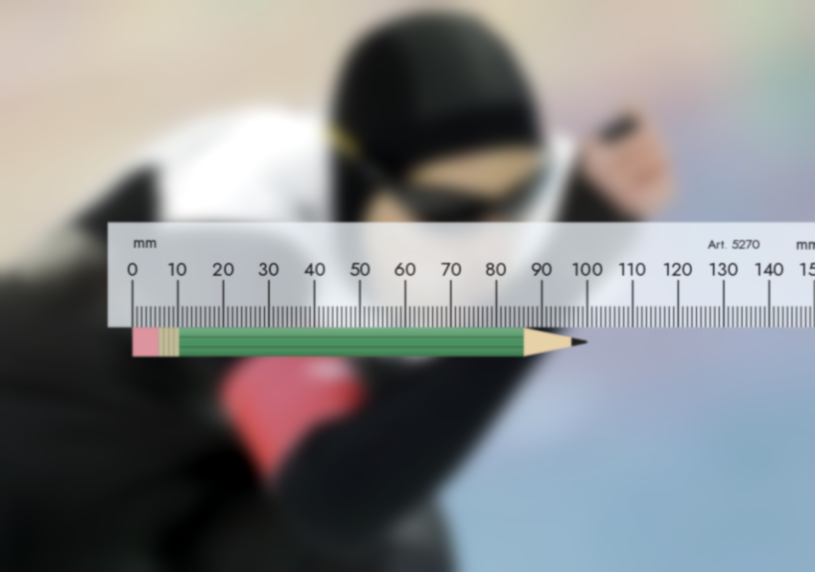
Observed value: 100
